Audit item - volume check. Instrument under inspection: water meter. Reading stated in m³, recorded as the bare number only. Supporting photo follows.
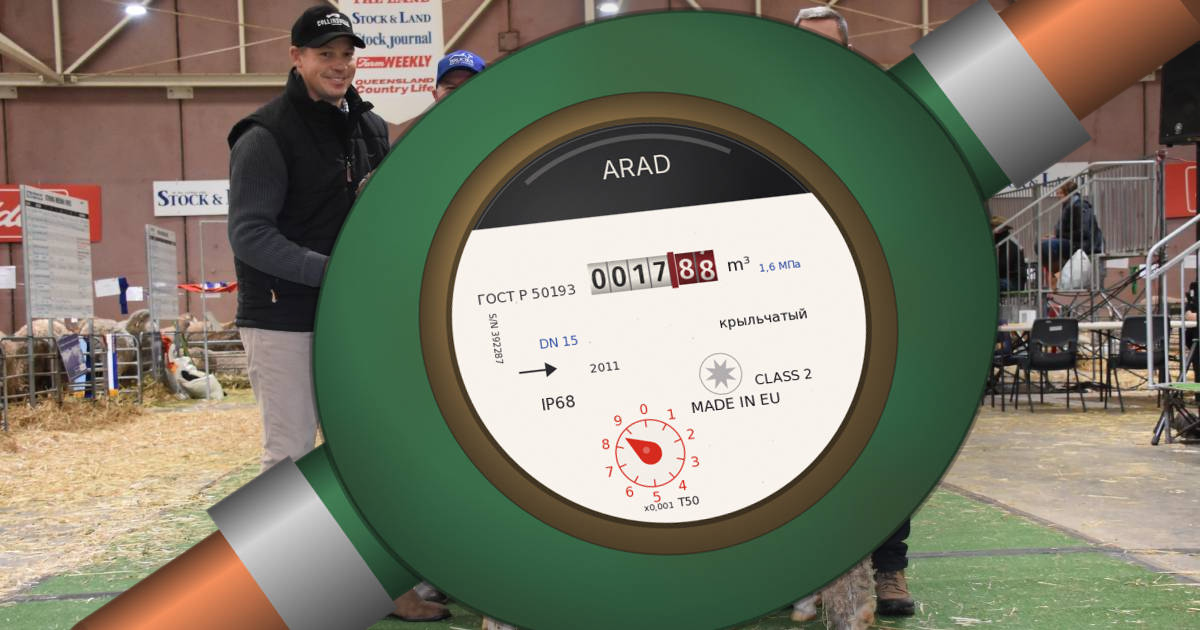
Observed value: 17.878
